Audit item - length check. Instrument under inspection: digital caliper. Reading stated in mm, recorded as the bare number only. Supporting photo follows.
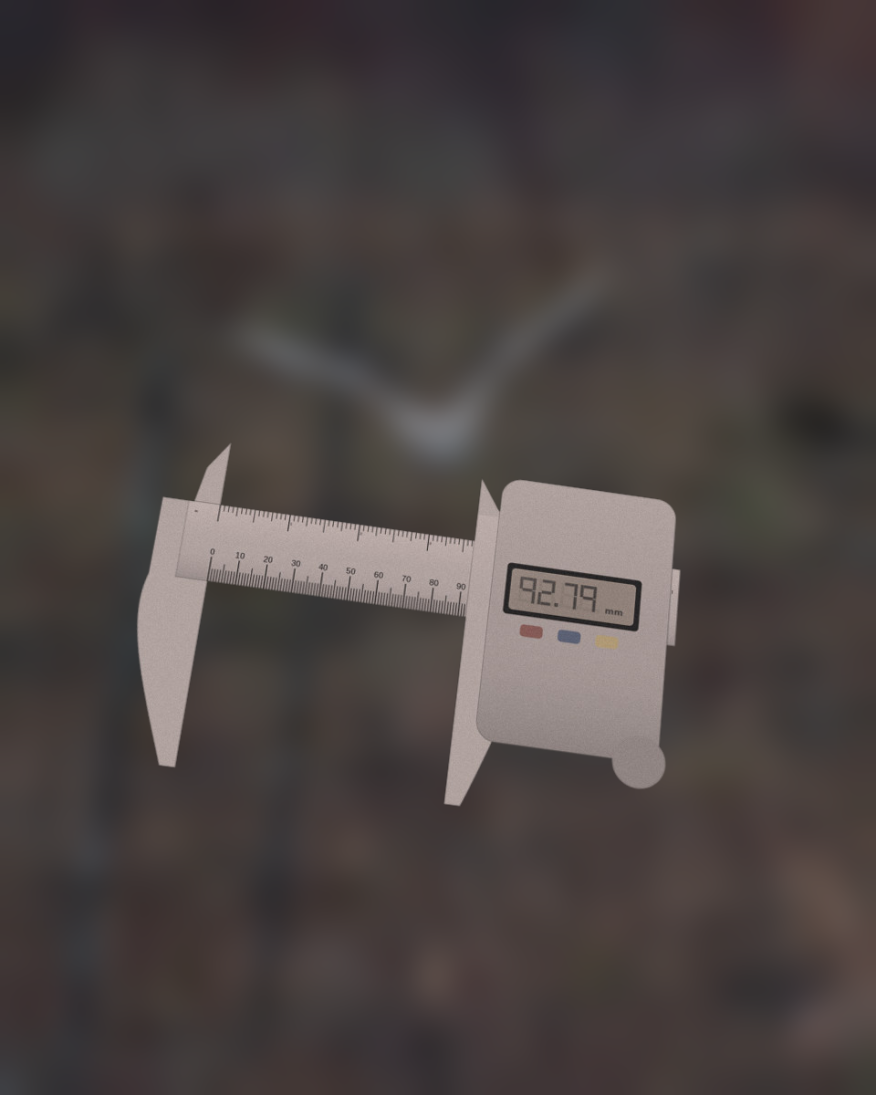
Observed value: 92.79
